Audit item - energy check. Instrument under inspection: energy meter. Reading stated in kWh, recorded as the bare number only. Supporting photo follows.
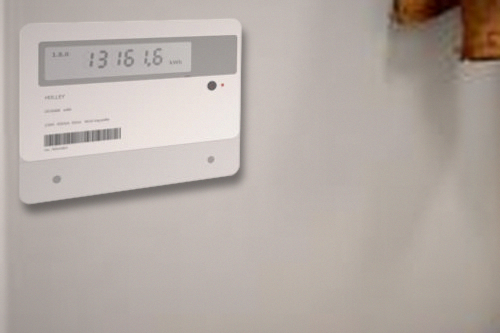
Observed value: 13161.6
